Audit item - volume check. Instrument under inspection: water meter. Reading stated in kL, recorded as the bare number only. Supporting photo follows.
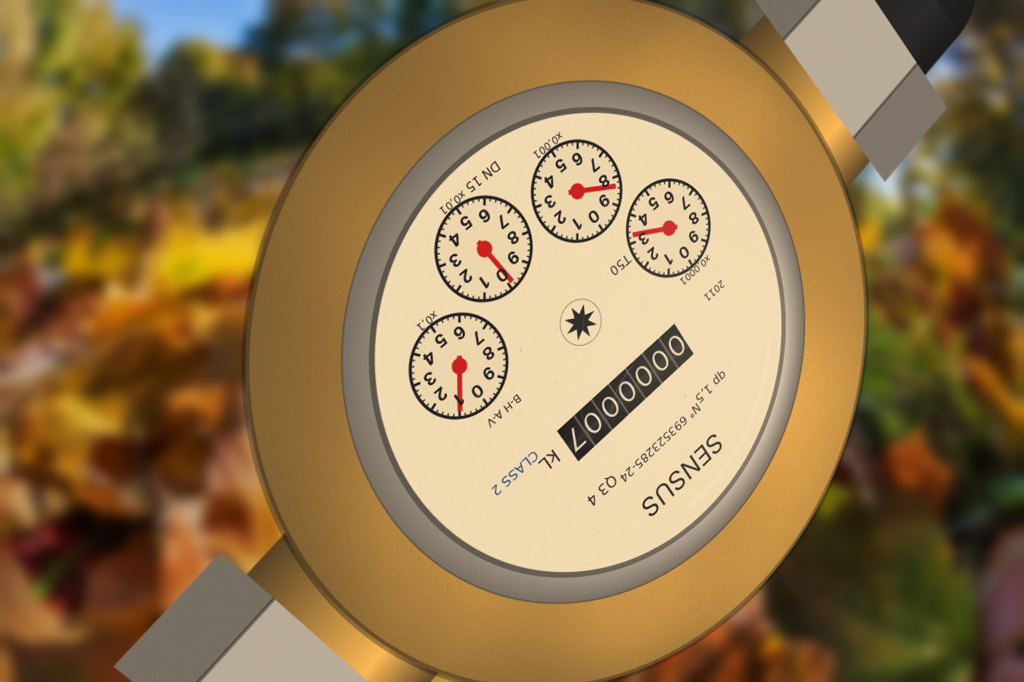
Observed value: 7.0983
